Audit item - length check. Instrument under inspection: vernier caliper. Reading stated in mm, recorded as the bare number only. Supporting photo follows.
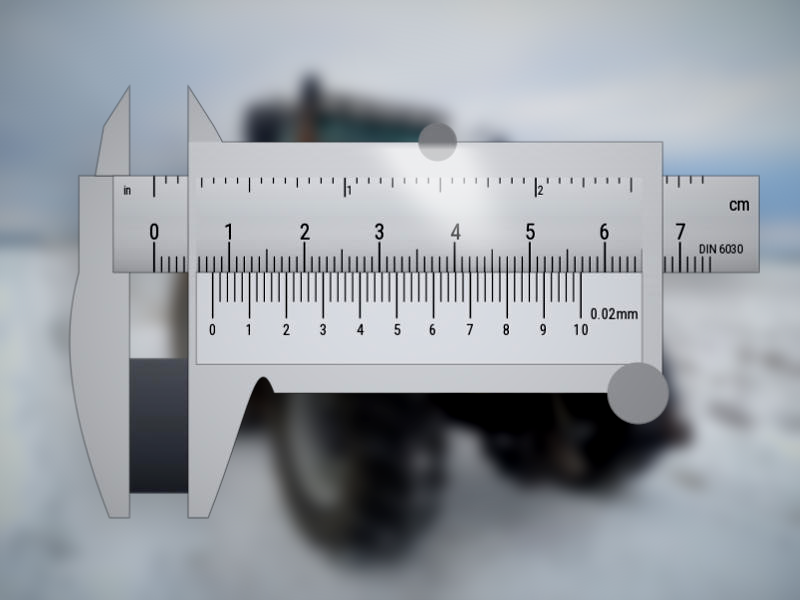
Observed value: 7.8
